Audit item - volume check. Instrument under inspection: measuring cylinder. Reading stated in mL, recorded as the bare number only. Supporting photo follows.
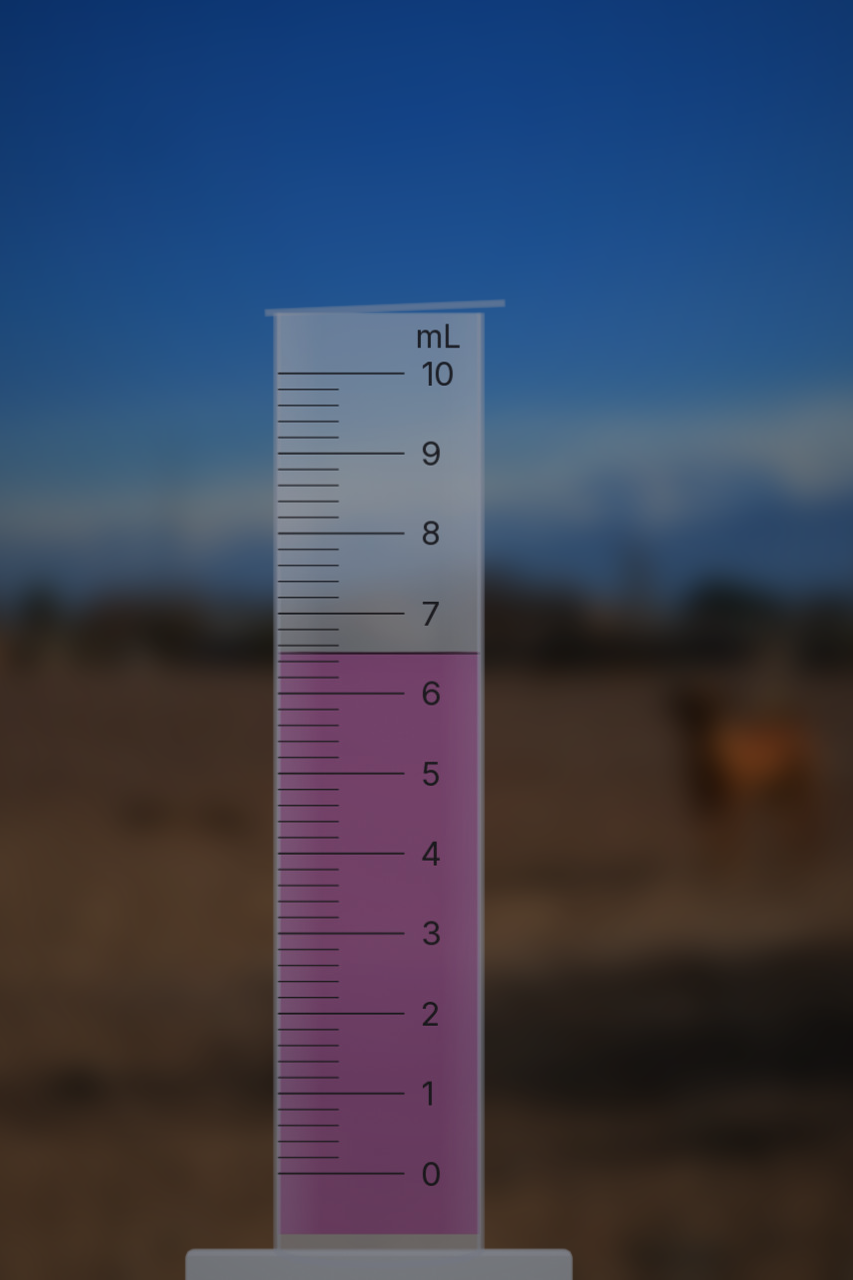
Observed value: 6.5
